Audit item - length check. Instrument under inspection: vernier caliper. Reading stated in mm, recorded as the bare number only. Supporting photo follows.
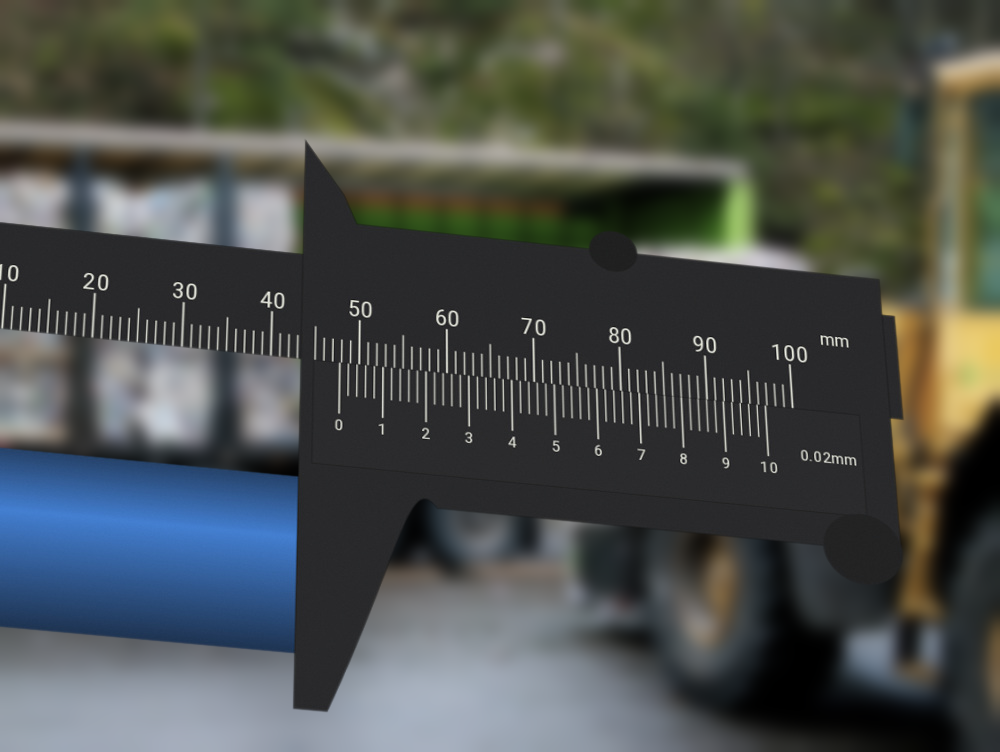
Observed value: 47.8
